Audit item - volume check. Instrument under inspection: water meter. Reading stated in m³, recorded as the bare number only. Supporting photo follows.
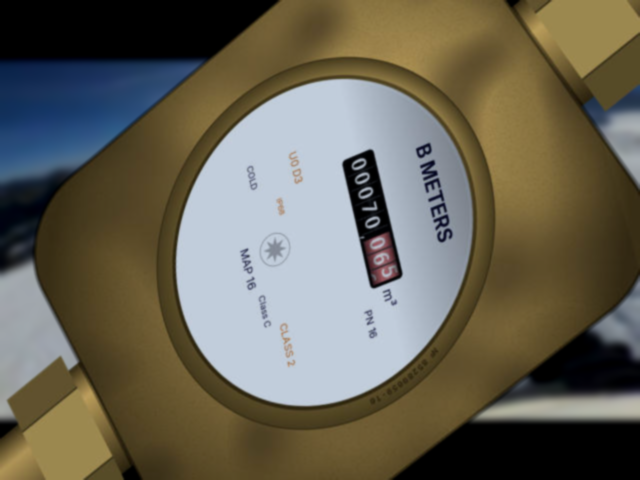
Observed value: 70.065
